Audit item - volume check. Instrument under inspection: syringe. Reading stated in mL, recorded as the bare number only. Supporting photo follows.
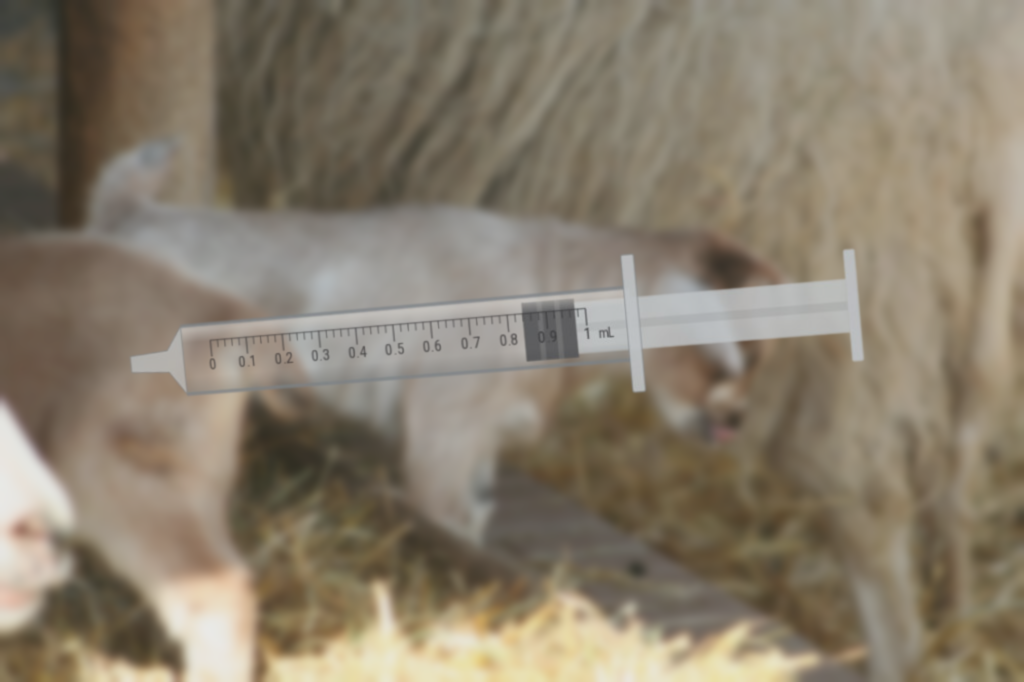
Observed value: 0.84
